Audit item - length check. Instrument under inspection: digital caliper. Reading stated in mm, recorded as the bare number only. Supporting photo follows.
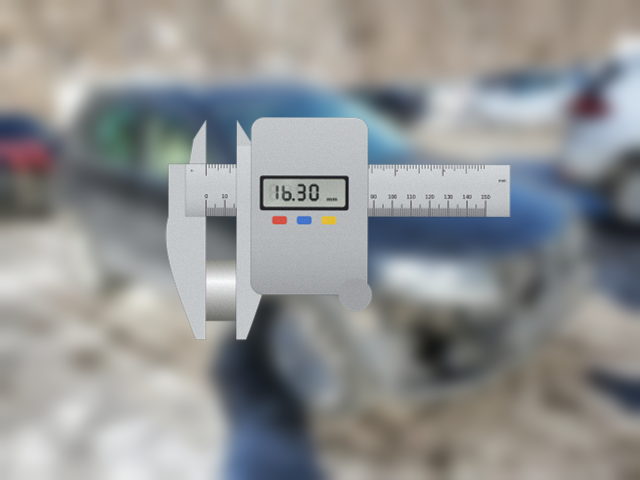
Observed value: 16.30
